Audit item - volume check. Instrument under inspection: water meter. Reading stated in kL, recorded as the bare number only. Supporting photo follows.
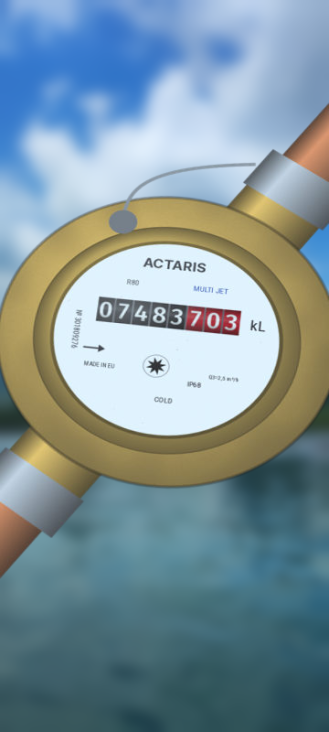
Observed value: 7483.703
